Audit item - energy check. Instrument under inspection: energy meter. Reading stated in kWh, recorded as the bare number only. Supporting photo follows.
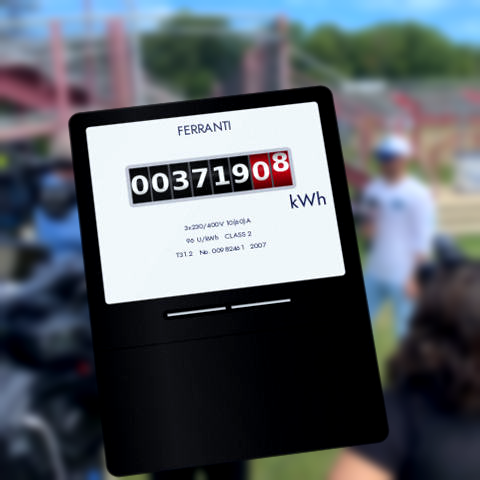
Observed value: 3719.08
